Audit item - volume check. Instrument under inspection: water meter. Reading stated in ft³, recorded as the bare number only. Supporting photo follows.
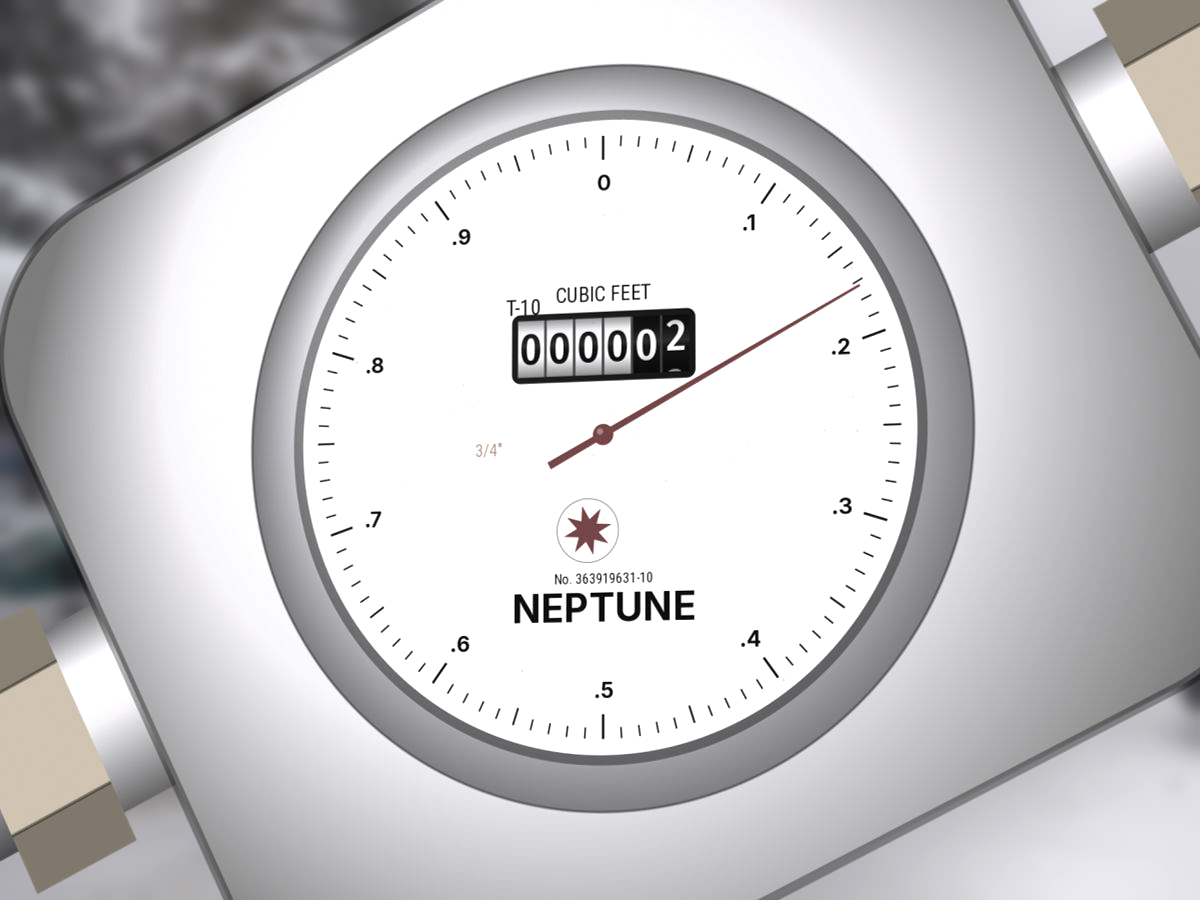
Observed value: 2.17
